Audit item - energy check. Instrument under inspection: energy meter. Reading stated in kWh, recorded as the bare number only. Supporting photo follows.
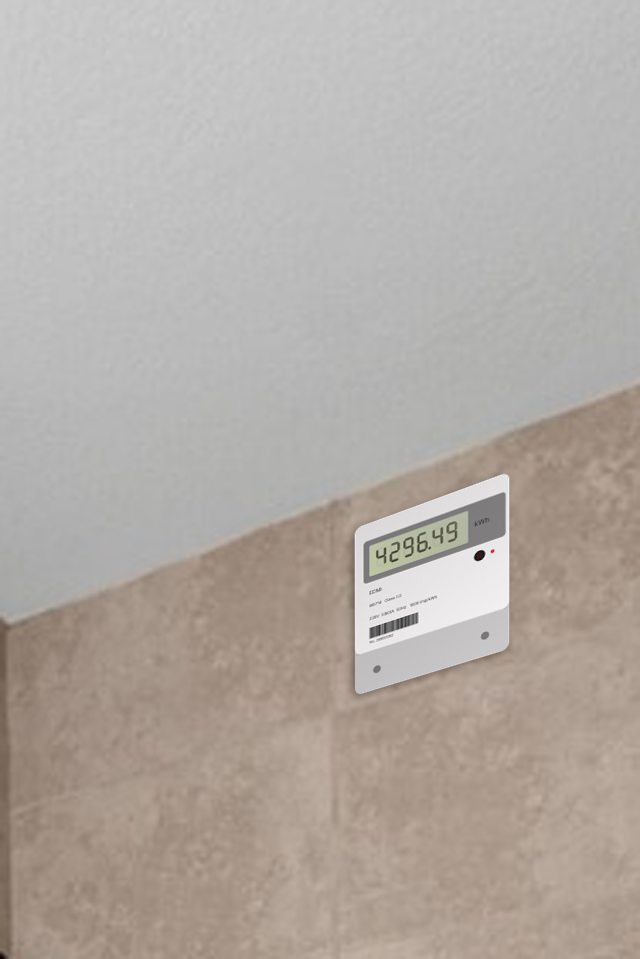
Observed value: 4296.49
